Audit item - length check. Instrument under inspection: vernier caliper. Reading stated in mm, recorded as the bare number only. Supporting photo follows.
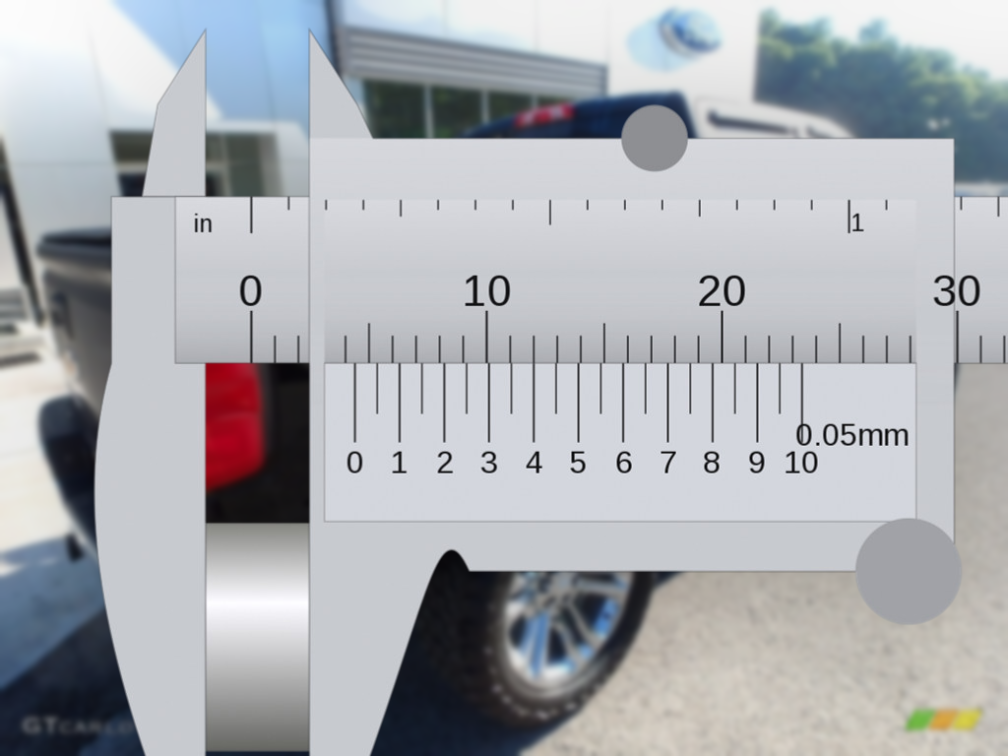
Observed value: 4.40
